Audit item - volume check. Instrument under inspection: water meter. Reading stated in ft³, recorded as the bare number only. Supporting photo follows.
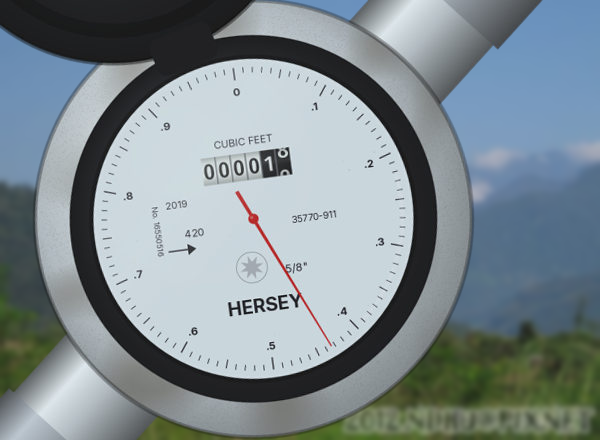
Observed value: 18.43
